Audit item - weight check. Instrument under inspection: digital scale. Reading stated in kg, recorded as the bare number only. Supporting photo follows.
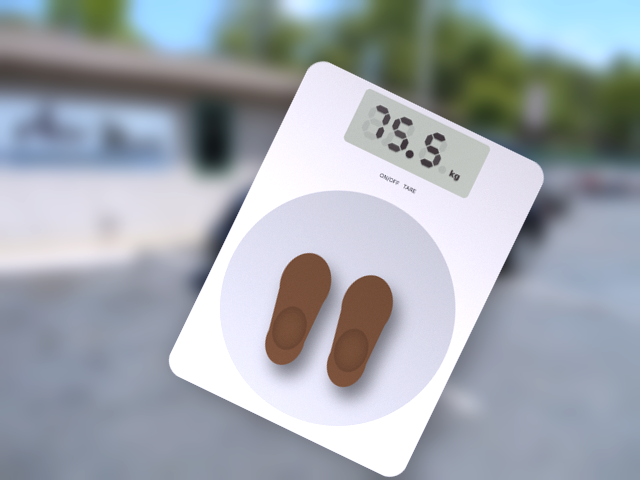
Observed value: 75.5
